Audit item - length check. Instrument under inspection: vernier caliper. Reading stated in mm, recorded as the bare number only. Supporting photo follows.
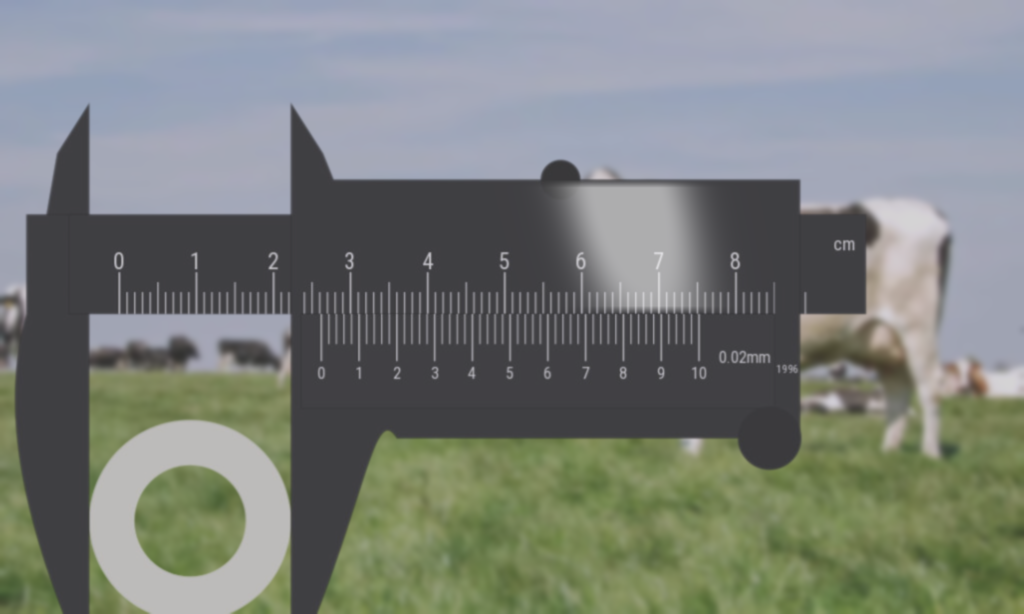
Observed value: 26.2
